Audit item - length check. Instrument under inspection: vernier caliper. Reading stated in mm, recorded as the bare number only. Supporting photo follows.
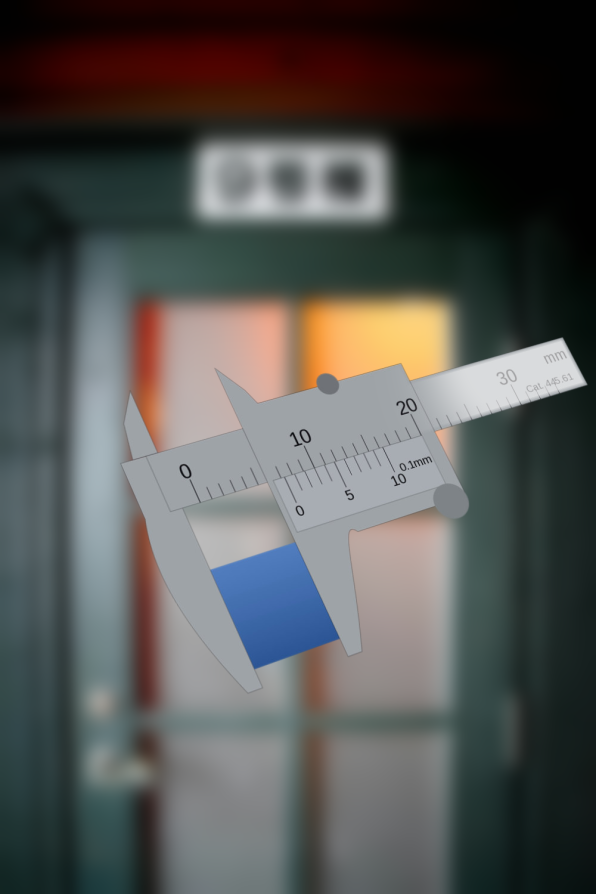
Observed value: 7.3
